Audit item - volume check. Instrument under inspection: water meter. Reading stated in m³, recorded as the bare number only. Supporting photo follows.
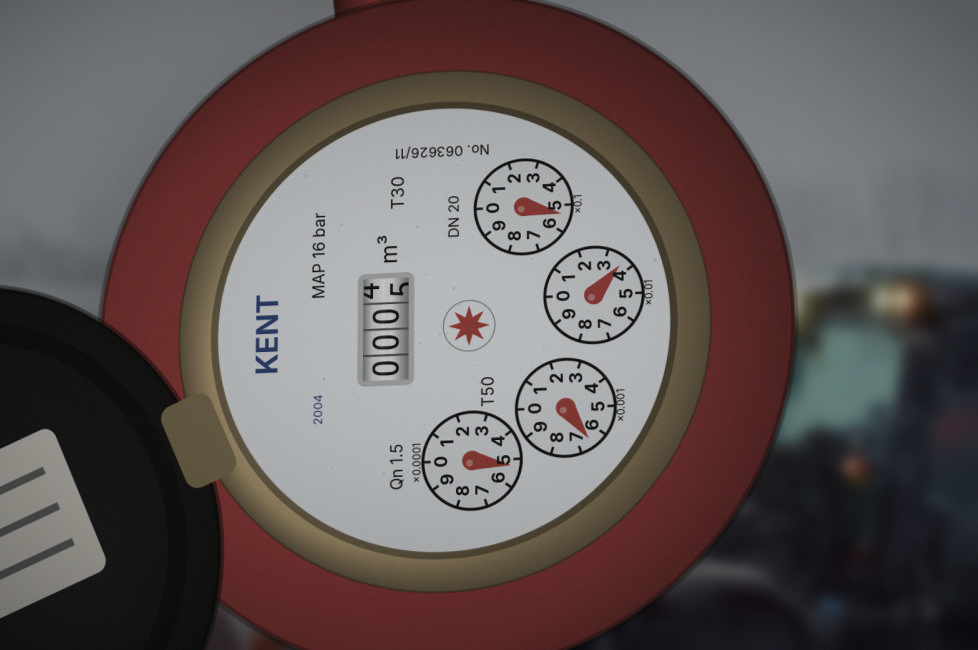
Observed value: 4.5365
